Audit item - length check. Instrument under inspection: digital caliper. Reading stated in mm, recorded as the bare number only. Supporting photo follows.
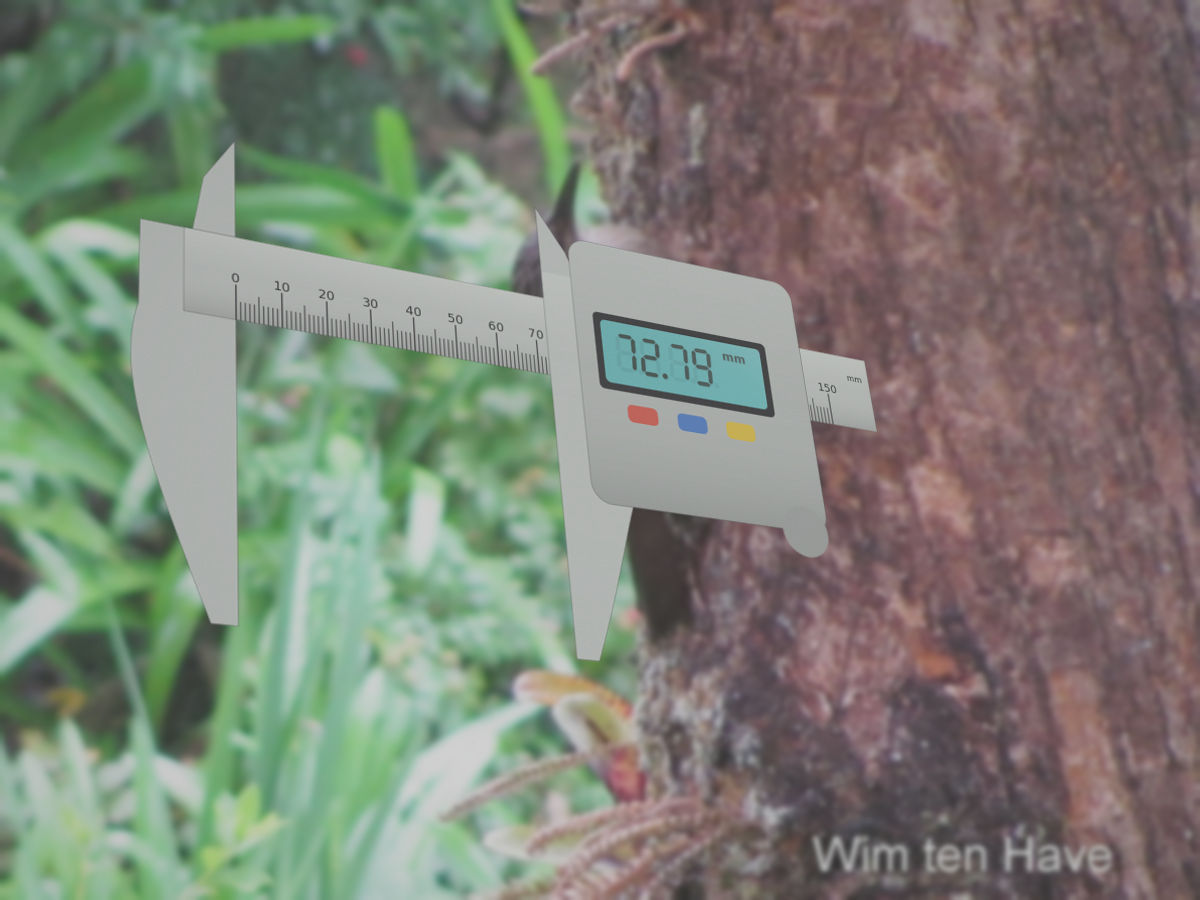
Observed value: 72.79
